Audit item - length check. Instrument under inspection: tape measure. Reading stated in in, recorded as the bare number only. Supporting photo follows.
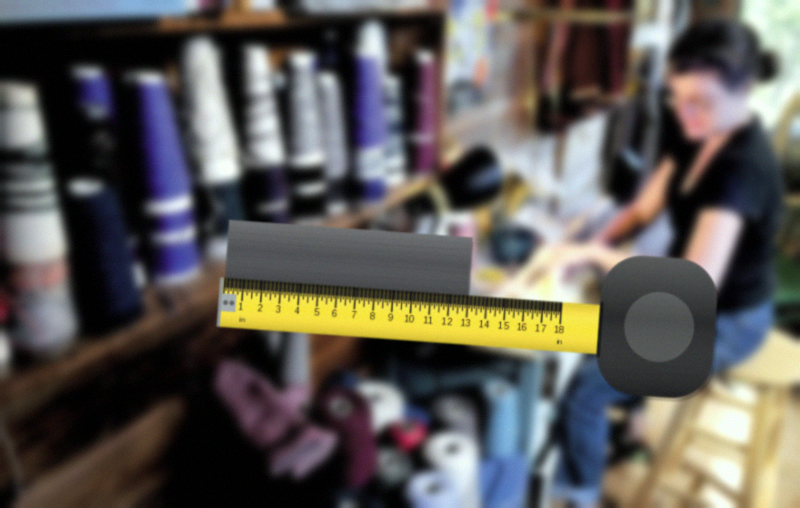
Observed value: 13
